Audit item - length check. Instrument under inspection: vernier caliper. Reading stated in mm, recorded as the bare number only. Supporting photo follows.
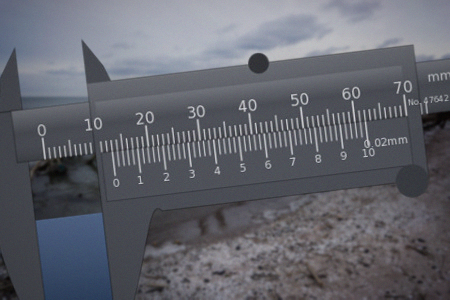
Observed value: 13.0
